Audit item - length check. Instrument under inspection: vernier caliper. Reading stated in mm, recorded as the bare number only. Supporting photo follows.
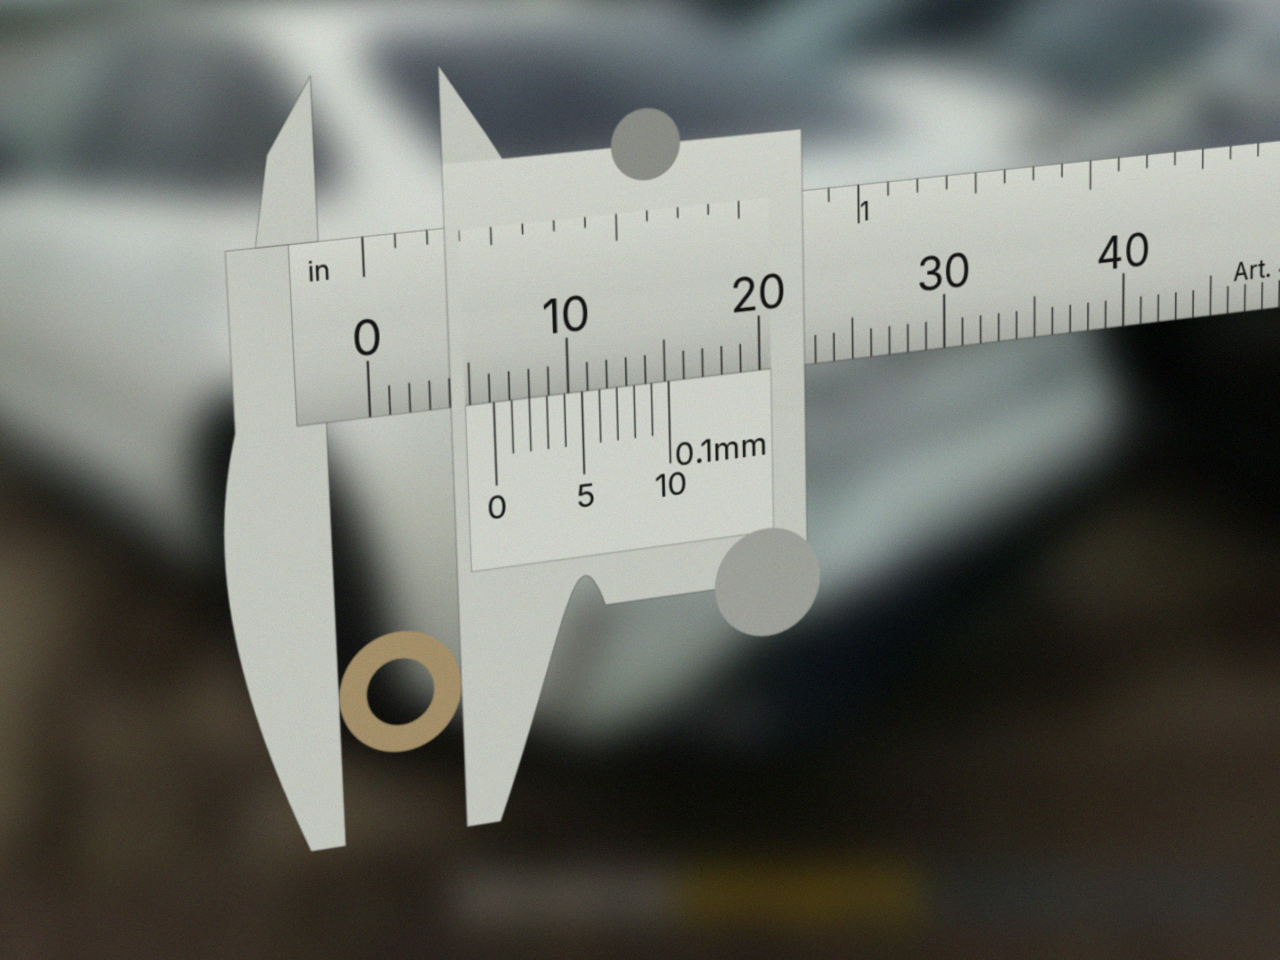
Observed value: 6.2
